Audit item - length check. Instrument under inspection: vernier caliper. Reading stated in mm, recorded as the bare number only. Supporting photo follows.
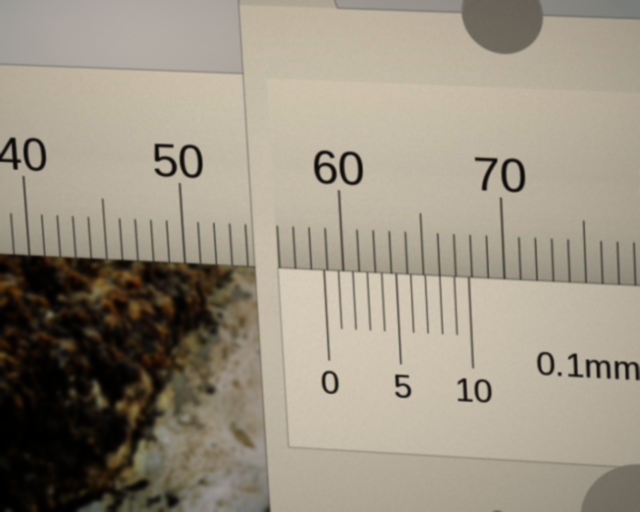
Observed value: 58.8
